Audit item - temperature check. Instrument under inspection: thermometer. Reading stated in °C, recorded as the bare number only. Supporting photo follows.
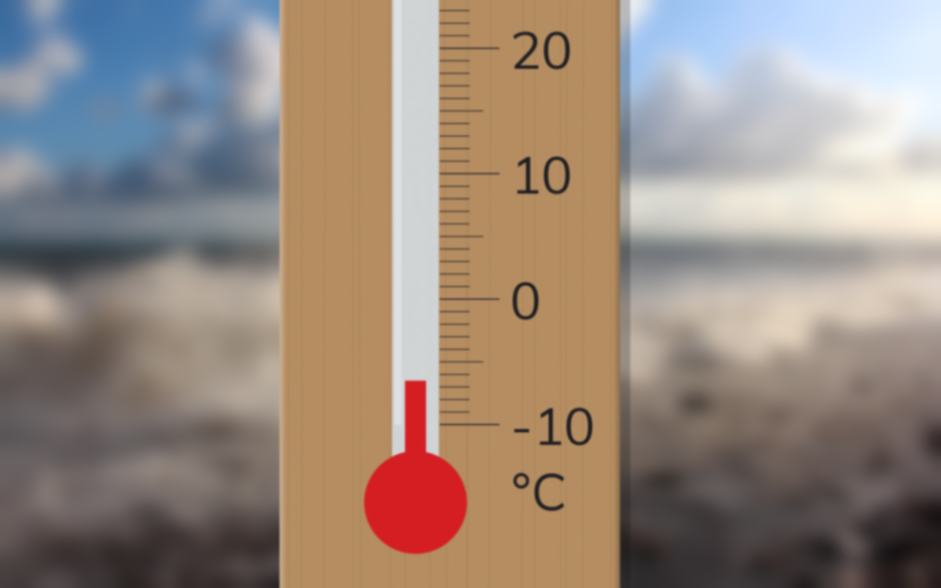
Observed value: -6.5
